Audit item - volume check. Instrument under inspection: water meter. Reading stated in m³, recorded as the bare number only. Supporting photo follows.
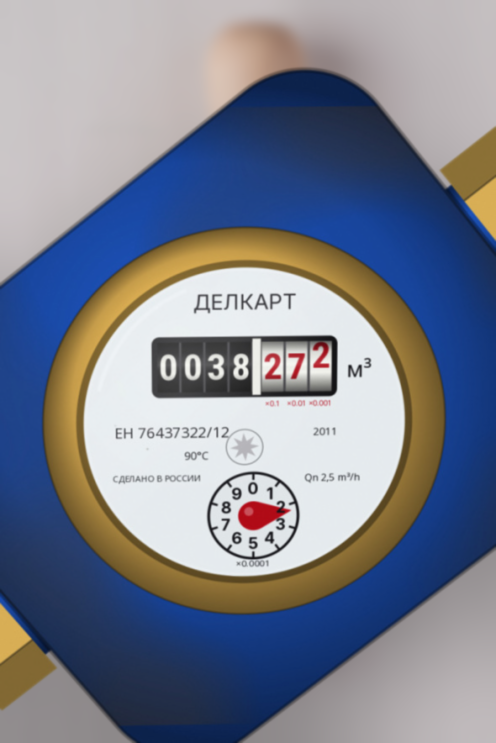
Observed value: 38.2722
